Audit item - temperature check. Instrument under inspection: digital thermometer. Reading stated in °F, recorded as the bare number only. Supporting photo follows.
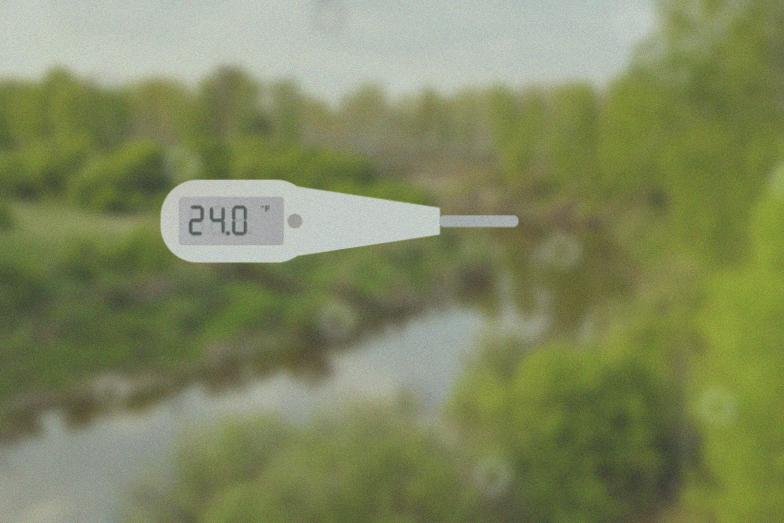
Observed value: 24.0
